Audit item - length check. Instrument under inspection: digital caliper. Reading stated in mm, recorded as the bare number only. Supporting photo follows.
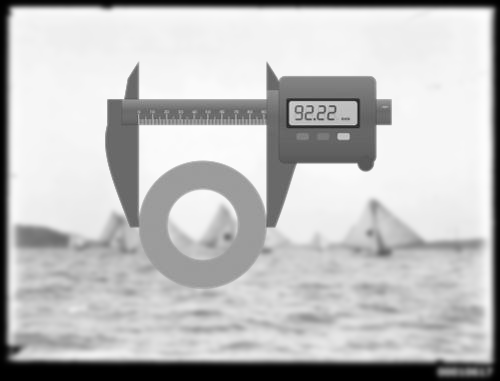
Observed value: 92.22
